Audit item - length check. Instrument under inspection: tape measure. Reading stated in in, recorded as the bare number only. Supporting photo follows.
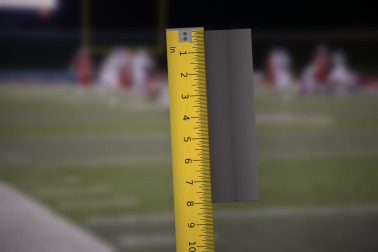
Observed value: 8
